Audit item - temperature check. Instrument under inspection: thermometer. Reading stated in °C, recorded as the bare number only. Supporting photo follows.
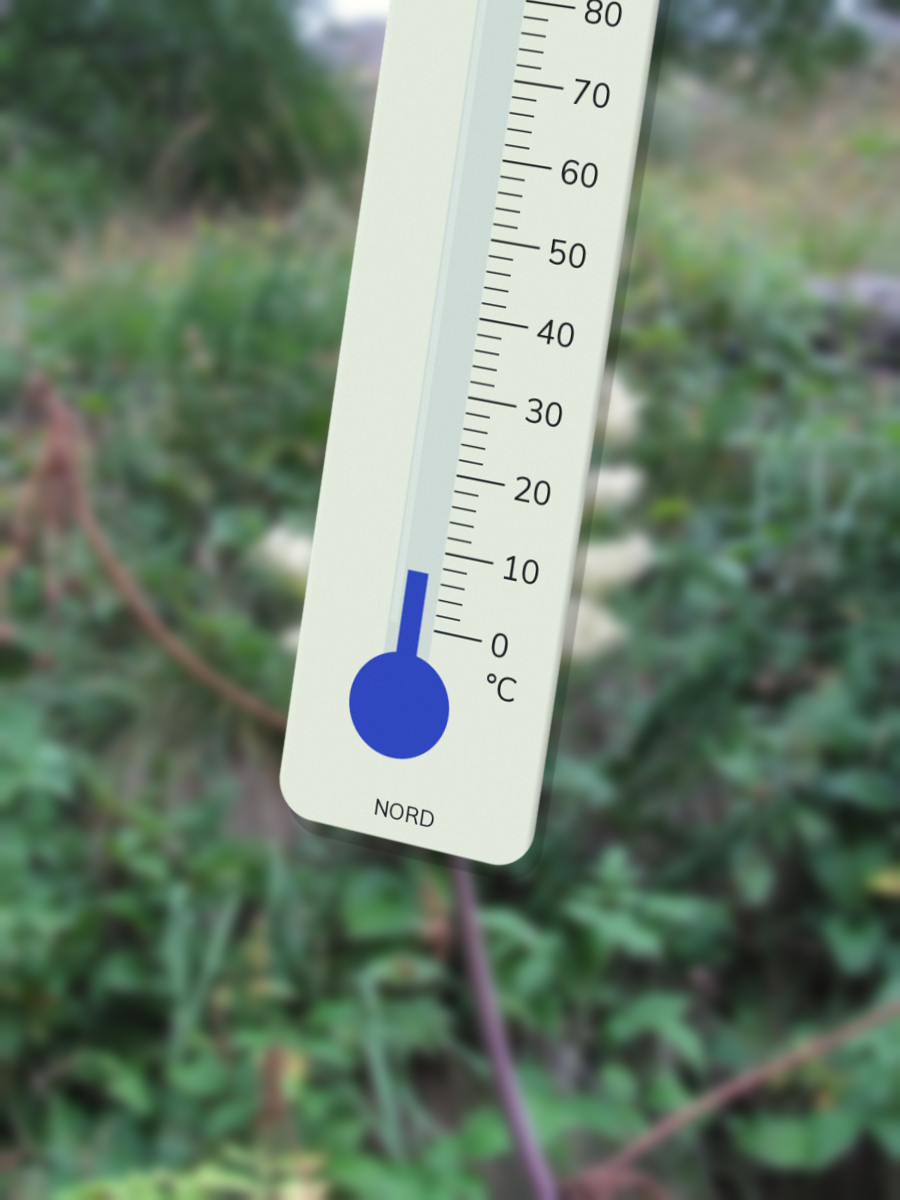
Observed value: 7
